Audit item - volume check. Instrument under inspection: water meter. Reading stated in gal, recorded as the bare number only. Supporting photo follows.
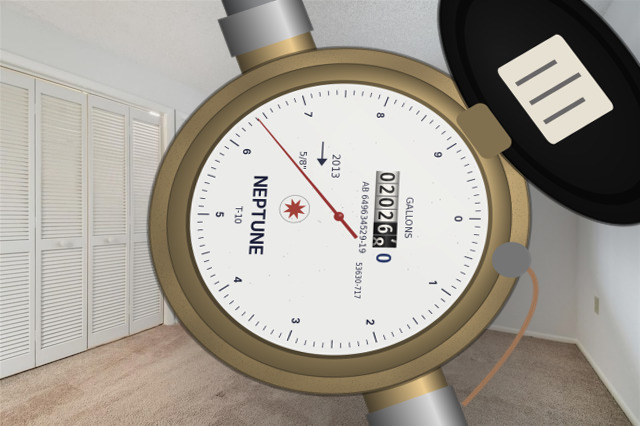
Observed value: 202676.4
